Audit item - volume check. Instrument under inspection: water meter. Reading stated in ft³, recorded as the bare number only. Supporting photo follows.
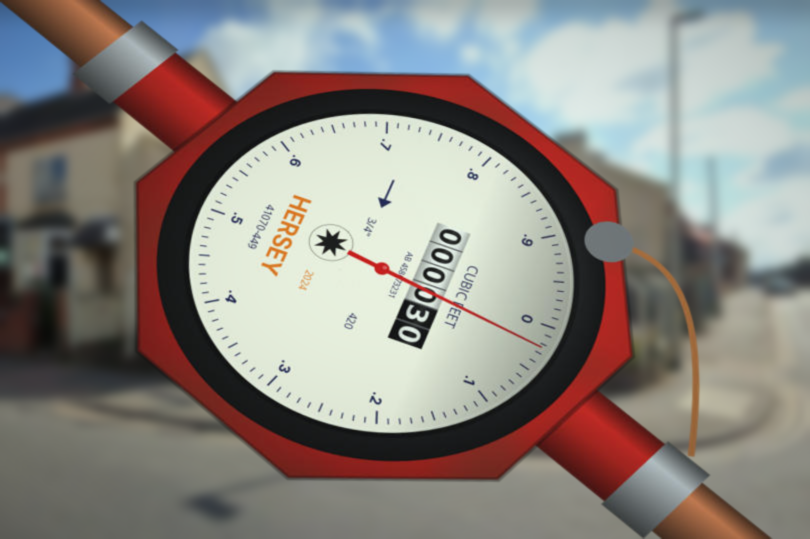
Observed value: 30.02
